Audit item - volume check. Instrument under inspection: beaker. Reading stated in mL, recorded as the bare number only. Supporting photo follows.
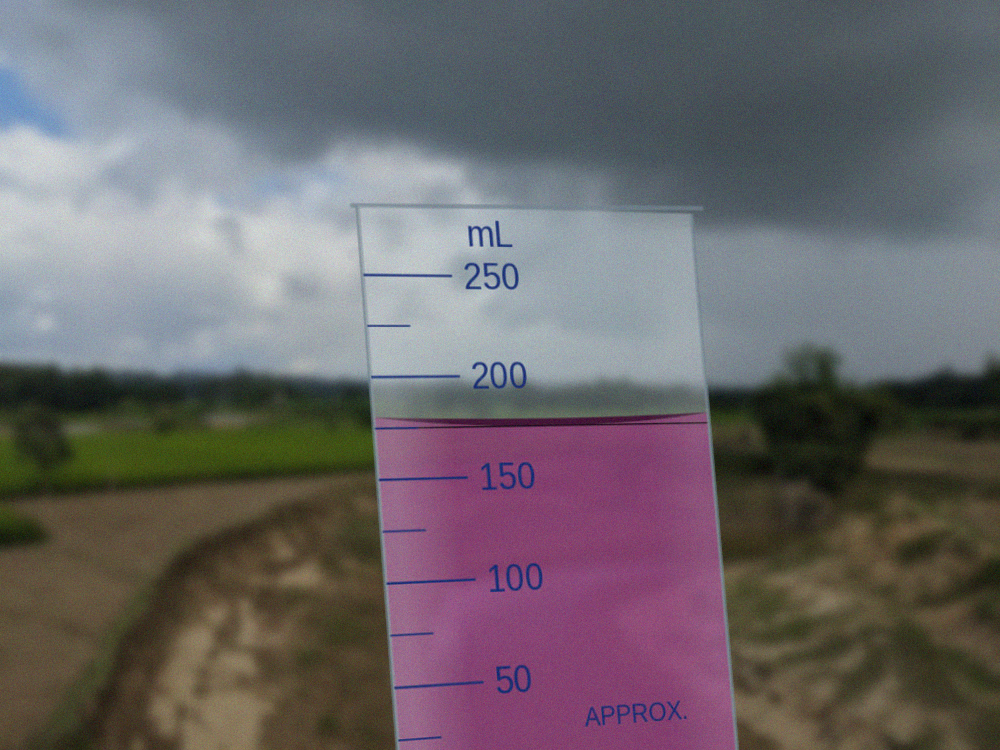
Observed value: 175
